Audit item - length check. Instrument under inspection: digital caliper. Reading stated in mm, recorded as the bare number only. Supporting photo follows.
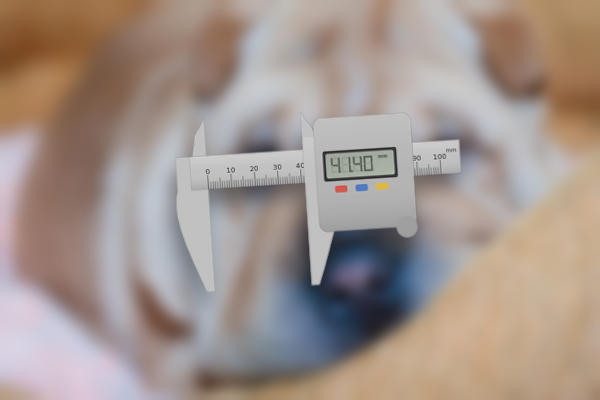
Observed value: 41.40
